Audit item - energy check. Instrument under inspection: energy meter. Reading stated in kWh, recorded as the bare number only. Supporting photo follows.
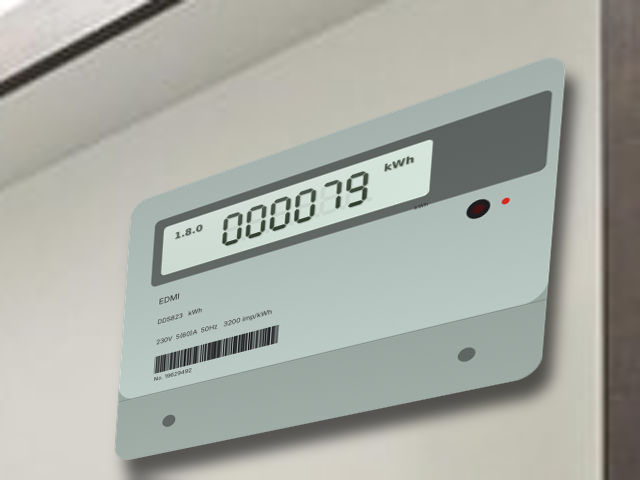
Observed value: 79
